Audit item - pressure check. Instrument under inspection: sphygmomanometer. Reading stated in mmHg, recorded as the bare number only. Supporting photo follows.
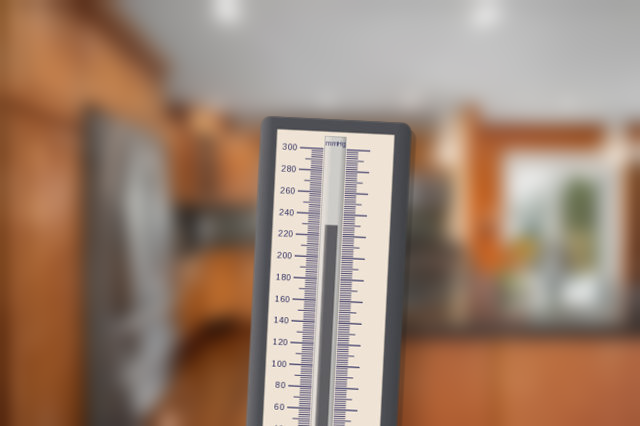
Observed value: 230
